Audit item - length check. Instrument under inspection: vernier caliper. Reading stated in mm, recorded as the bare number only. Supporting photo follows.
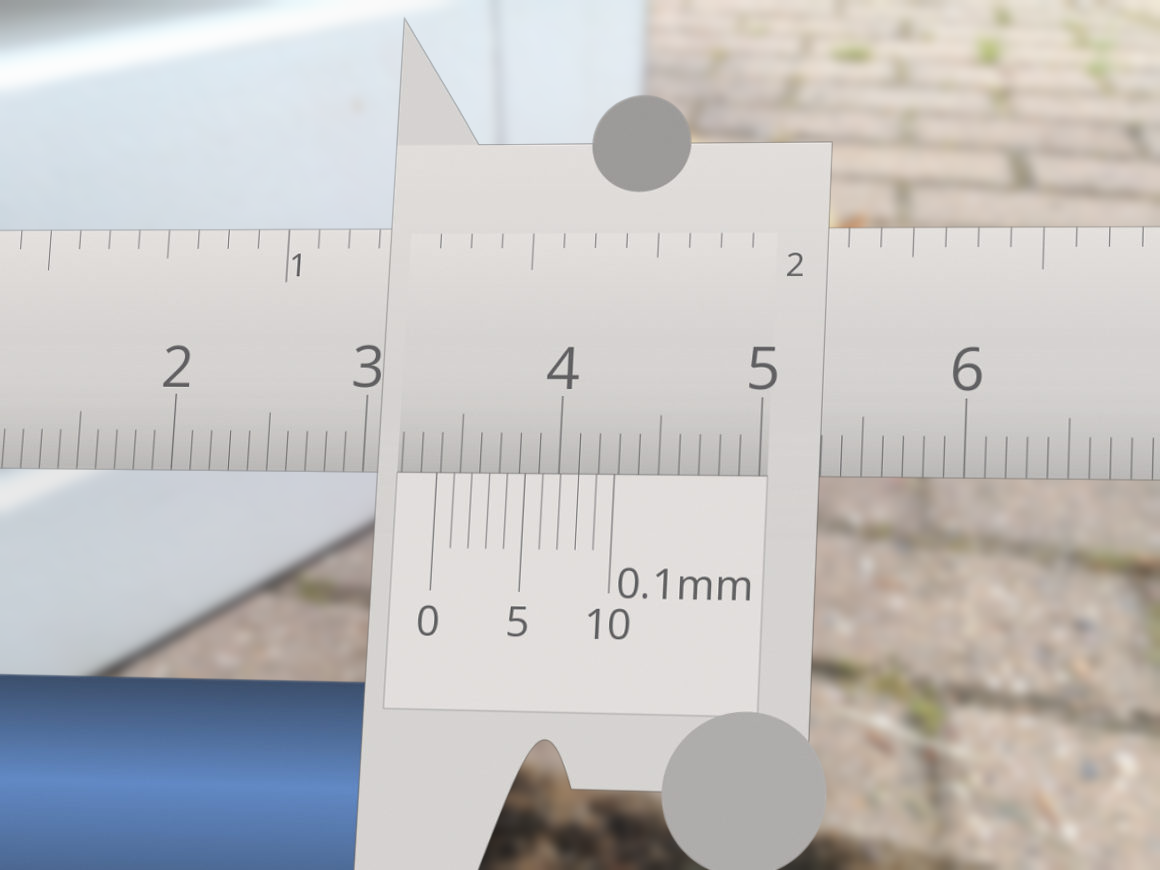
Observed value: 33.8
